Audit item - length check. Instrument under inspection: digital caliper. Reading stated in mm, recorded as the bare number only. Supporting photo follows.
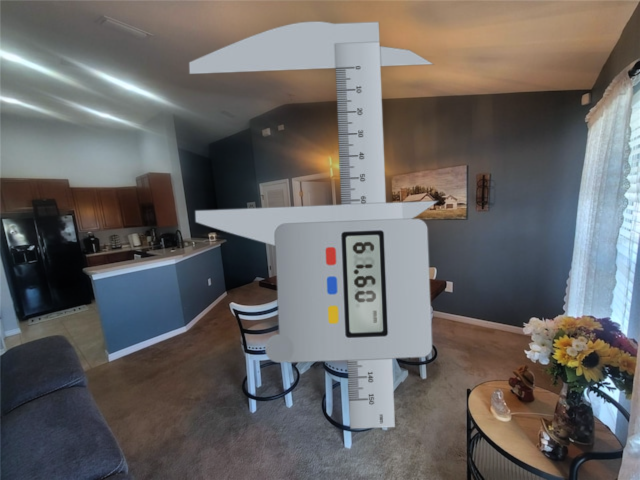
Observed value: 61.60
